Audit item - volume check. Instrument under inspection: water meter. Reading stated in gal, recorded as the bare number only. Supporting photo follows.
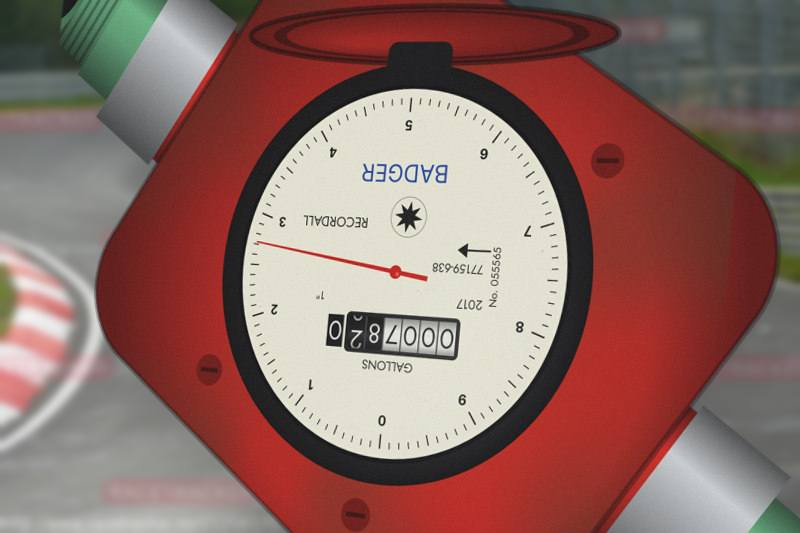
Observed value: 7822.7
